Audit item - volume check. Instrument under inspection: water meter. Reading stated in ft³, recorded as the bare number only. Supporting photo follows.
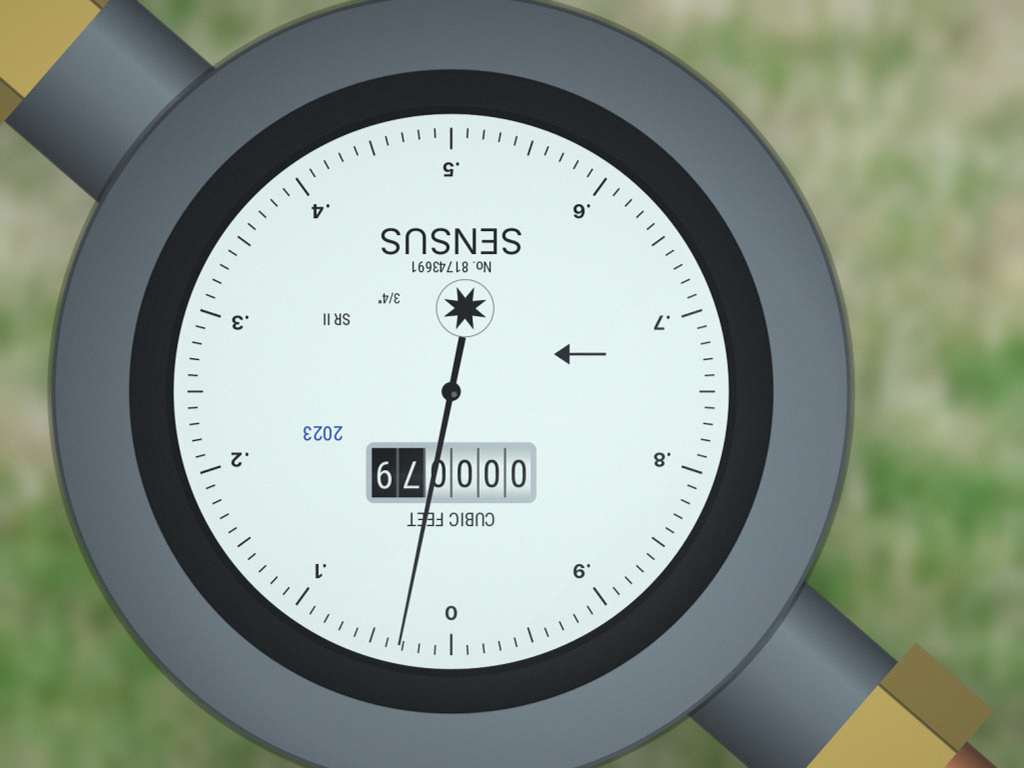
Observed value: 79.03
